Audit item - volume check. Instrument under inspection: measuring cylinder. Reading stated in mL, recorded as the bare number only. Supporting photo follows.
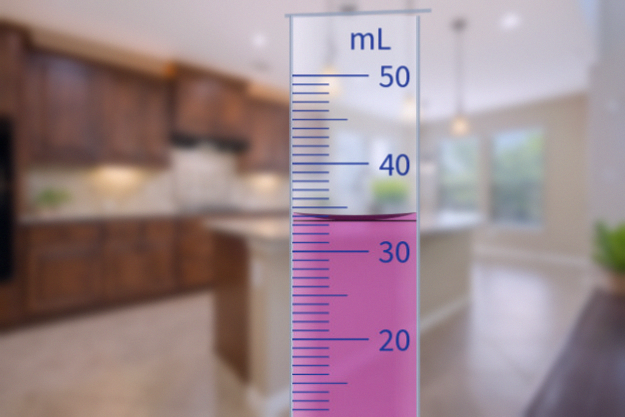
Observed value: 33.5
